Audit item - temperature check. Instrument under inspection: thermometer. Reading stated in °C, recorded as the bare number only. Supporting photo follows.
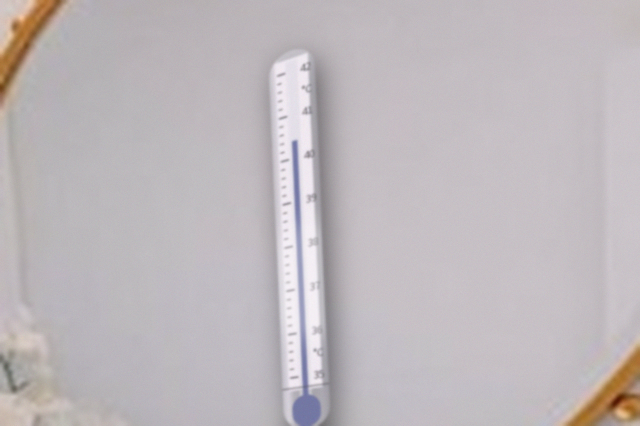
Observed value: 40.4
